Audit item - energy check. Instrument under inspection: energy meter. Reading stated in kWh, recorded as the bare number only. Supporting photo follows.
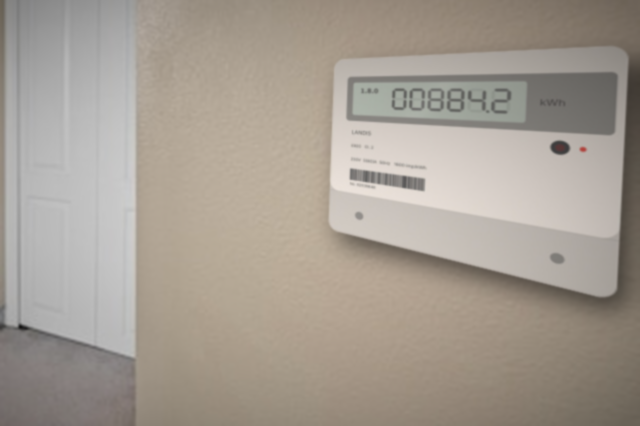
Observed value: 884.2
